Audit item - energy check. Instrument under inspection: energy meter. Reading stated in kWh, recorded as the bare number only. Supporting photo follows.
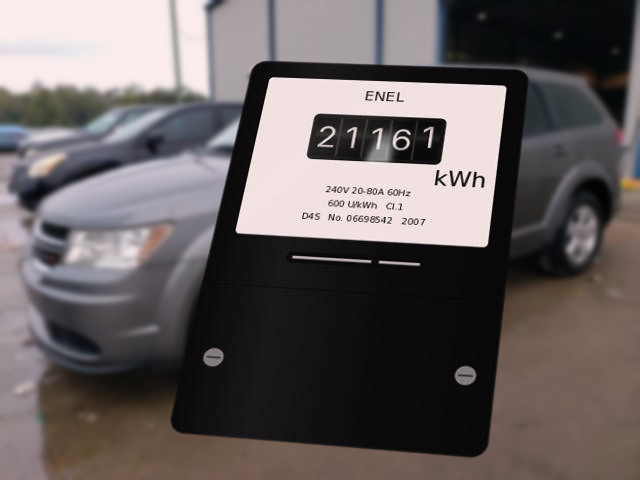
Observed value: 21161
